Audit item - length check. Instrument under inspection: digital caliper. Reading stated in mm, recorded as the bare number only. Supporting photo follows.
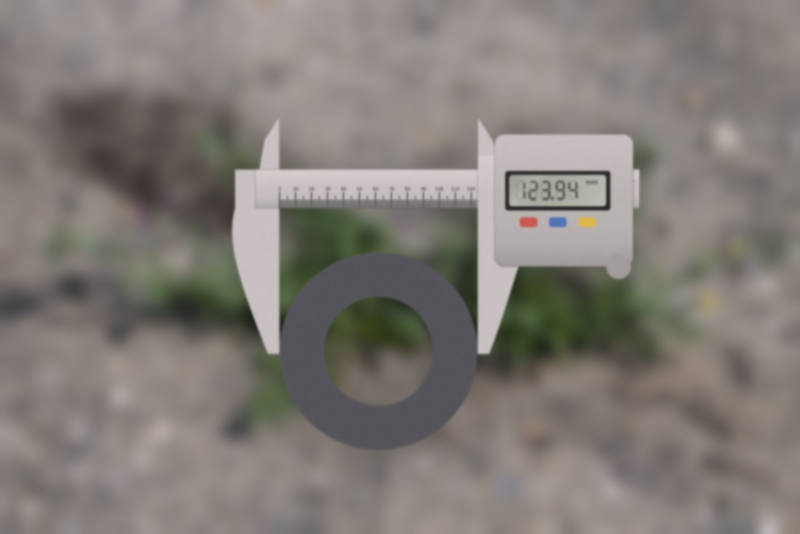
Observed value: 123.94
